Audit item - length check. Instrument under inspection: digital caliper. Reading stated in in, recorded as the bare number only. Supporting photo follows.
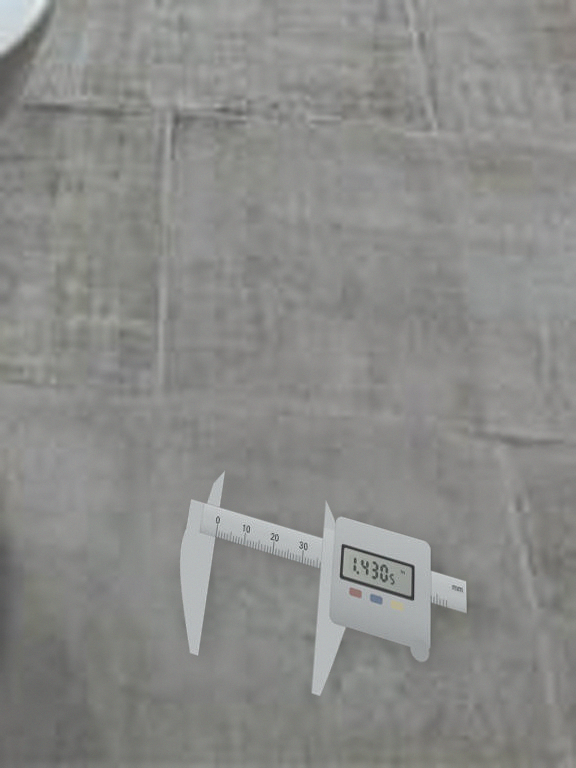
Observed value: 1.4305
